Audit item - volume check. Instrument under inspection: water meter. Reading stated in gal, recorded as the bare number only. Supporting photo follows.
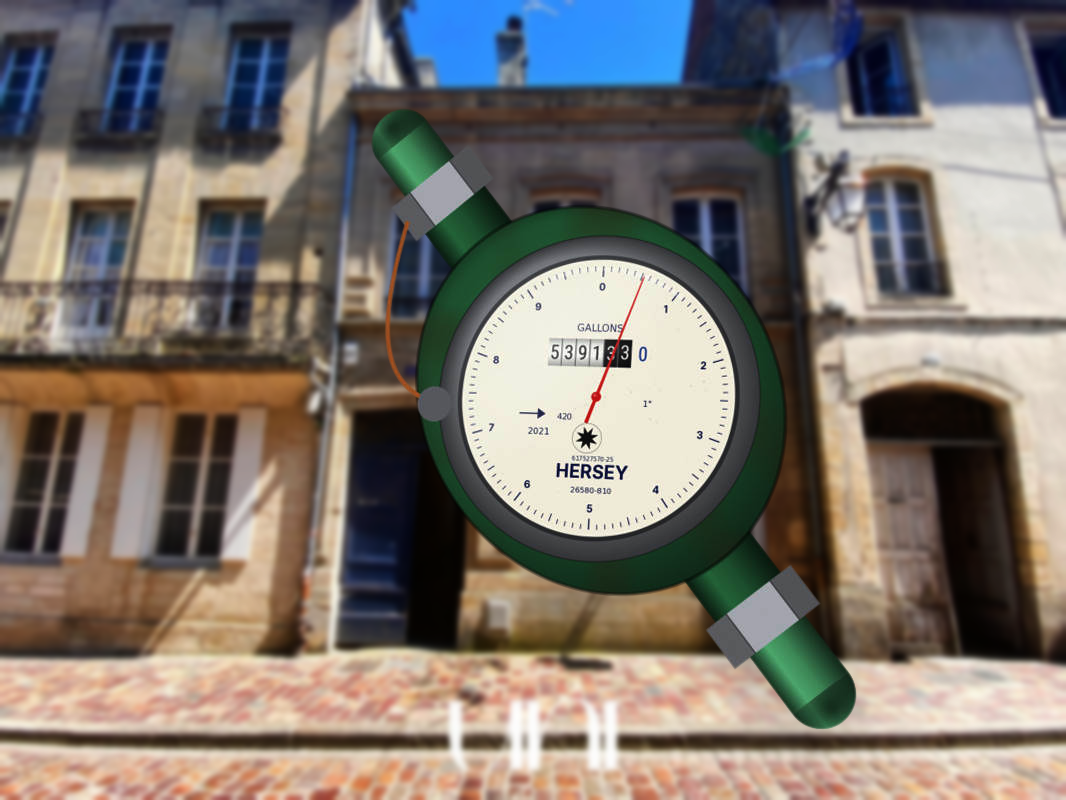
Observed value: 5391330.5
